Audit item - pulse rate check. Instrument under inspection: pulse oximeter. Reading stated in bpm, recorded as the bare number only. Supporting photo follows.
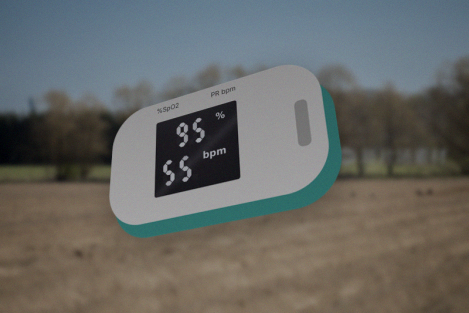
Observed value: 55
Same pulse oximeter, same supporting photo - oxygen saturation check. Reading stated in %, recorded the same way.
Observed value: 95
